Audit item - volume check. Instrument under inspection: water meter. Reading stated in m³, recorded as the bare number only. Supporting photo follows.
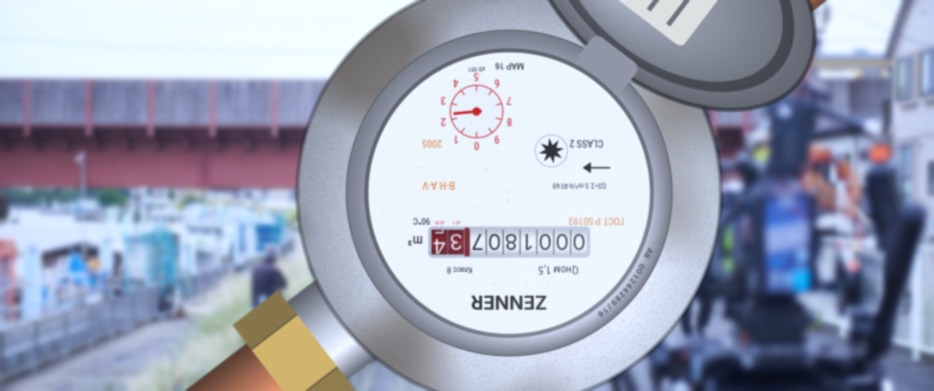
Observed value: 1807.342
